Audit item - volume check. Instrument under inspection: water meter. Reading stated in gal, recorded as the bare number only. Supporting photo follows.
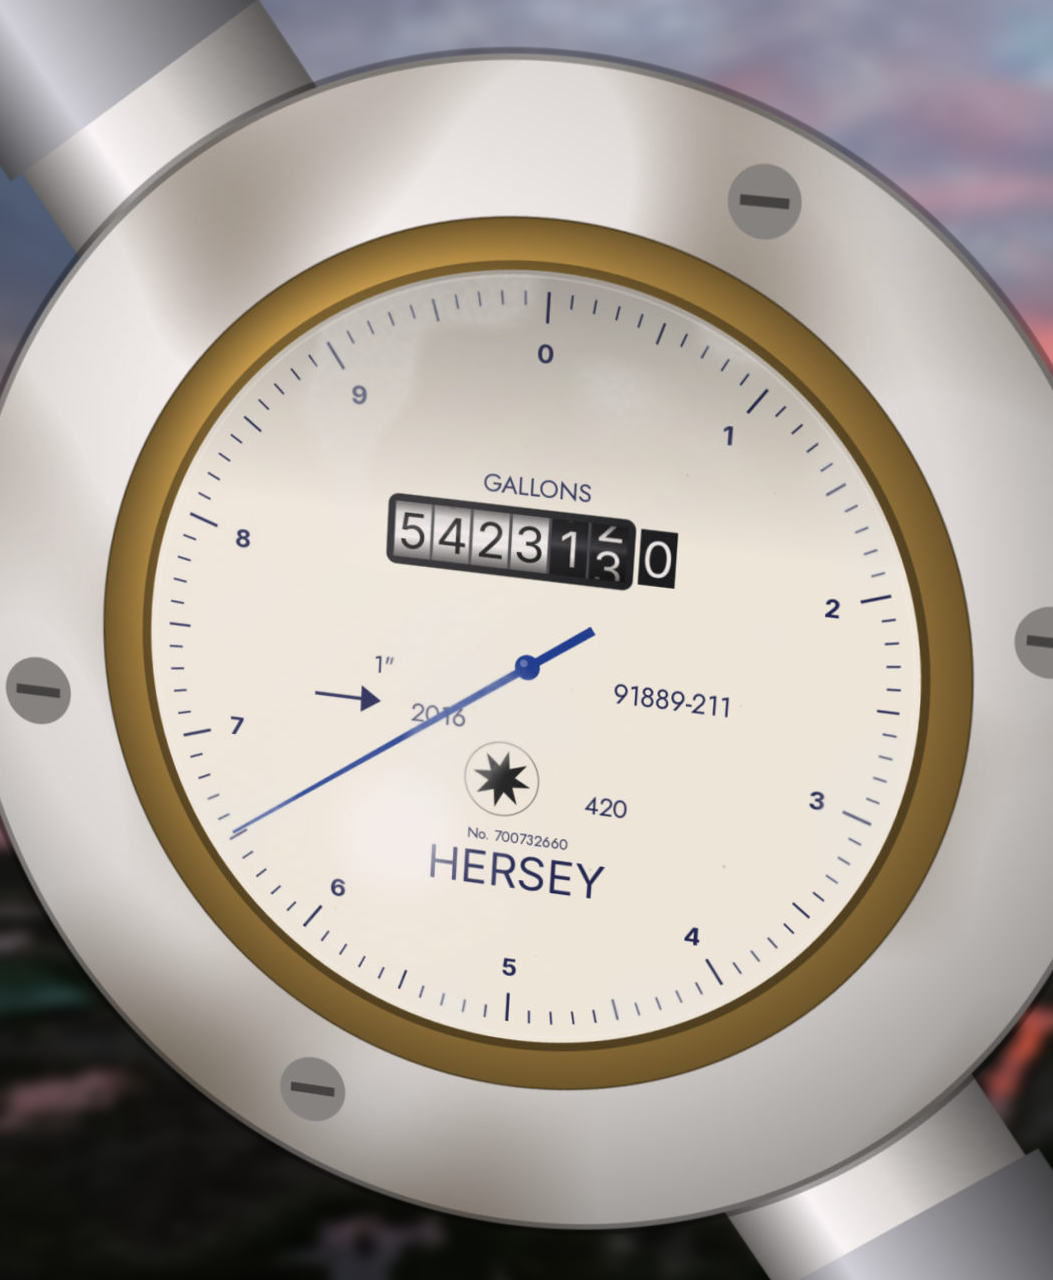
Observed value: 5423126.5
